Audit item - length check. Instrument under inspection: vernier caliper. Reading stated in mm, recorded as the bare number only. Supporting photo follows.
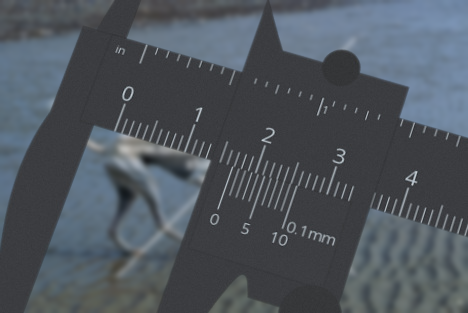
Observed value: 16.8
